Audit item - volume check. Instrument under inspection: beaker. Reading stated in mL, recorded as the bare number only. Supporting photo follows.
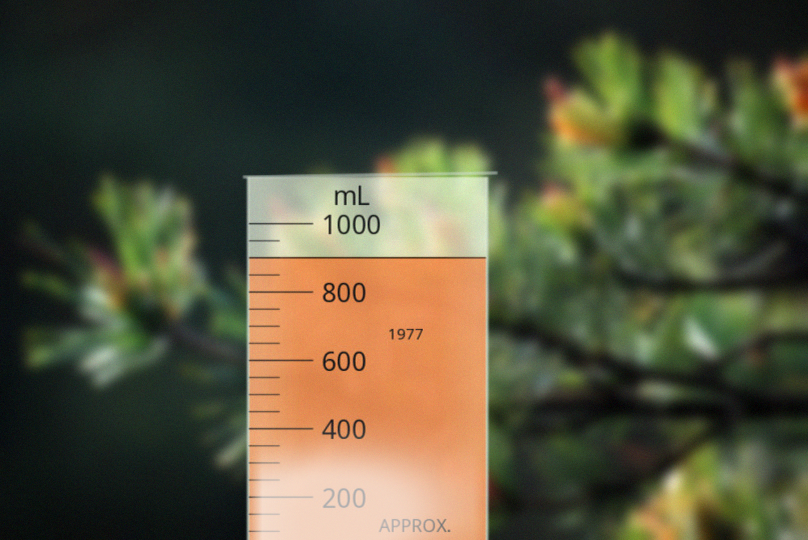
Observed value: 900
